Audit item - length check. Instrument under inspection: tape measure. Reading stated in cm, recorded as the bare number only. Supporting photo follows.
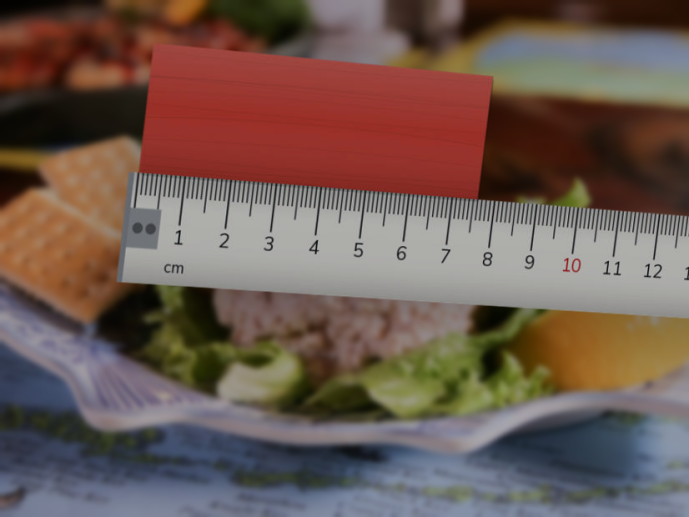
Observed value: 7.6
